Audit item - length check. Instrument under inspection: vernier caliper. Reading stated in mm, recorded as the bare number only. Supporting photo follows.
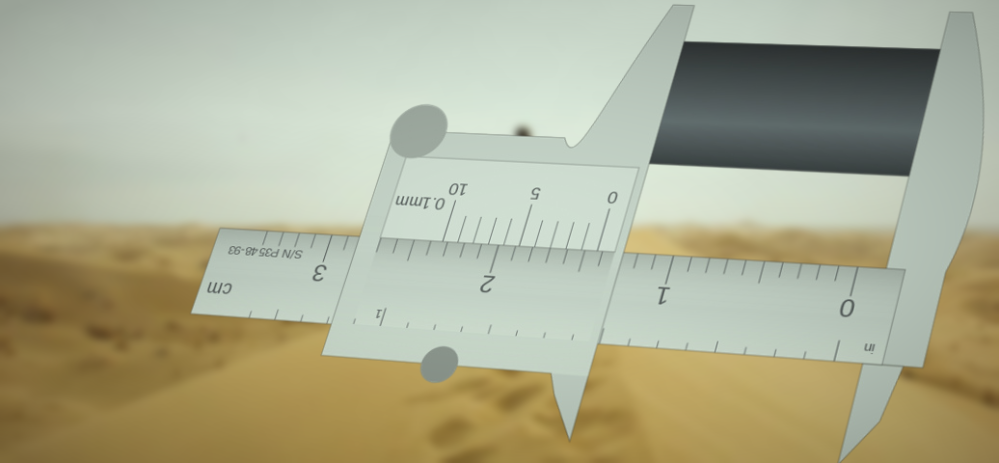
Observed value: 14.3
